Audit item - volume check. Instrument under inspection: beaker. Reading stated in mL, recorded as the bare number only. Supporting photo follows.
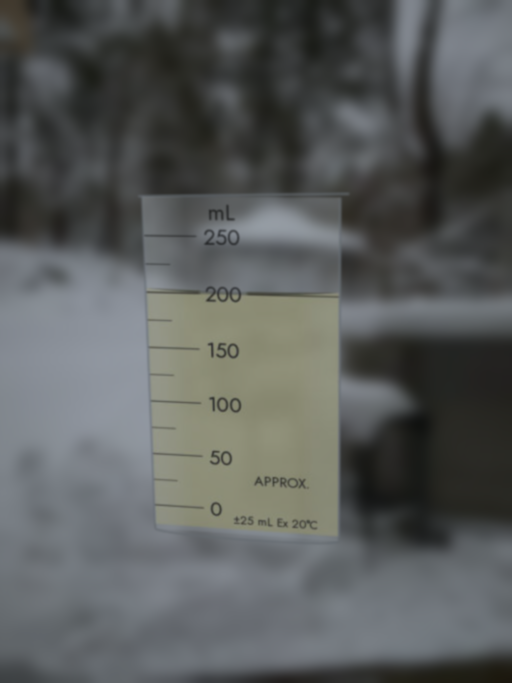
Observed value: 200
